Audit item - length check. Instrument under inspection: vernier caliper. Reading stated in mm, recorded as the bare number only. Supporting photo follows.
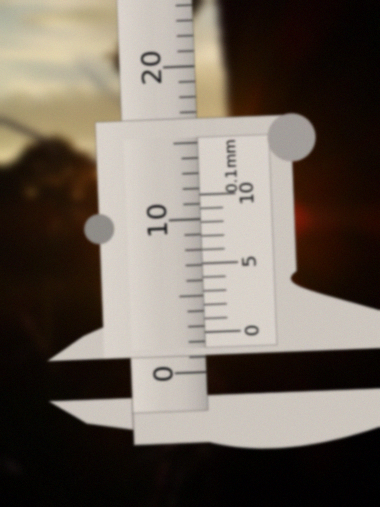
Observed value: 2.6
